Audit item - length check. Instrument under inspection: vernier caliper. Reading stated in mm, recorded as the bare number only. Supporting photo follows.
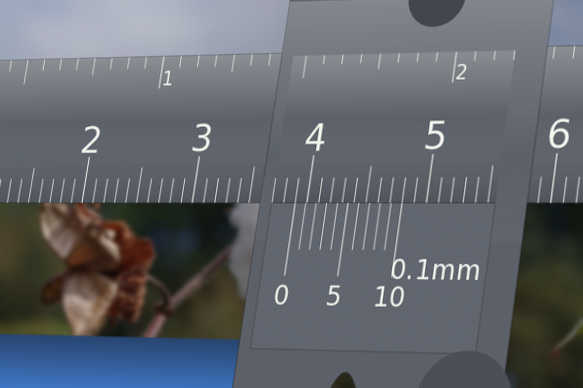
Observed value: 39.0
